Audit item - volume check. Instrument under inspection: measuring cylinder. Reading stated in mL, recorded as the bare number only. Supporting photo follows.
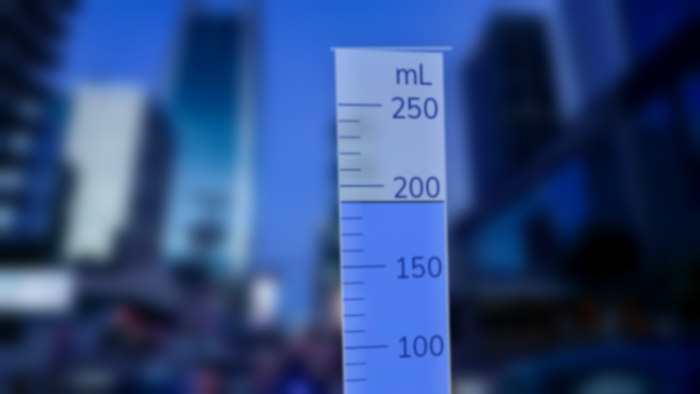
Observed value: 190
